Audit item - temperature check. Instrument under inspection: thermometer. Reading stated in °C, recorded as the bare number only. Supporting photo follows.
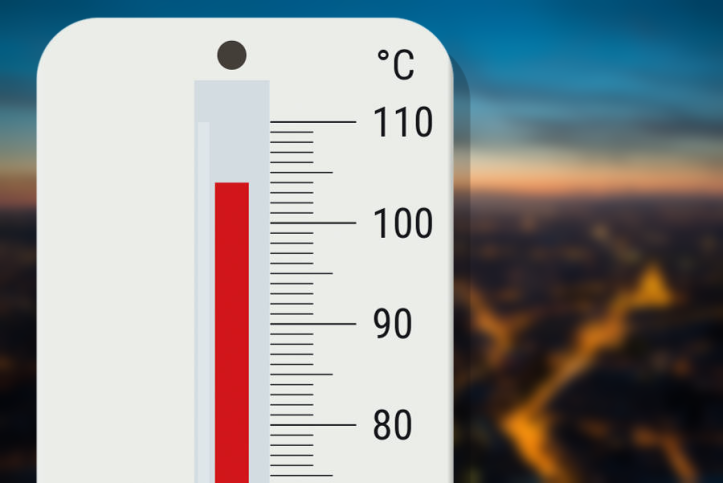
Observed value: 104
